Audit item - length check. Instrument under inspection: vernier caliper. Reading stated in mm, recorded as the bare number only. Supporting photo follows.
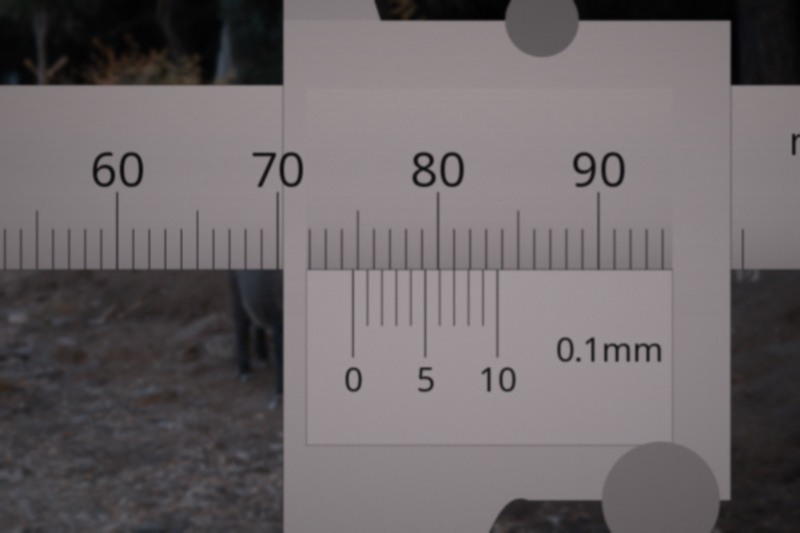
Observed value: 74.7
